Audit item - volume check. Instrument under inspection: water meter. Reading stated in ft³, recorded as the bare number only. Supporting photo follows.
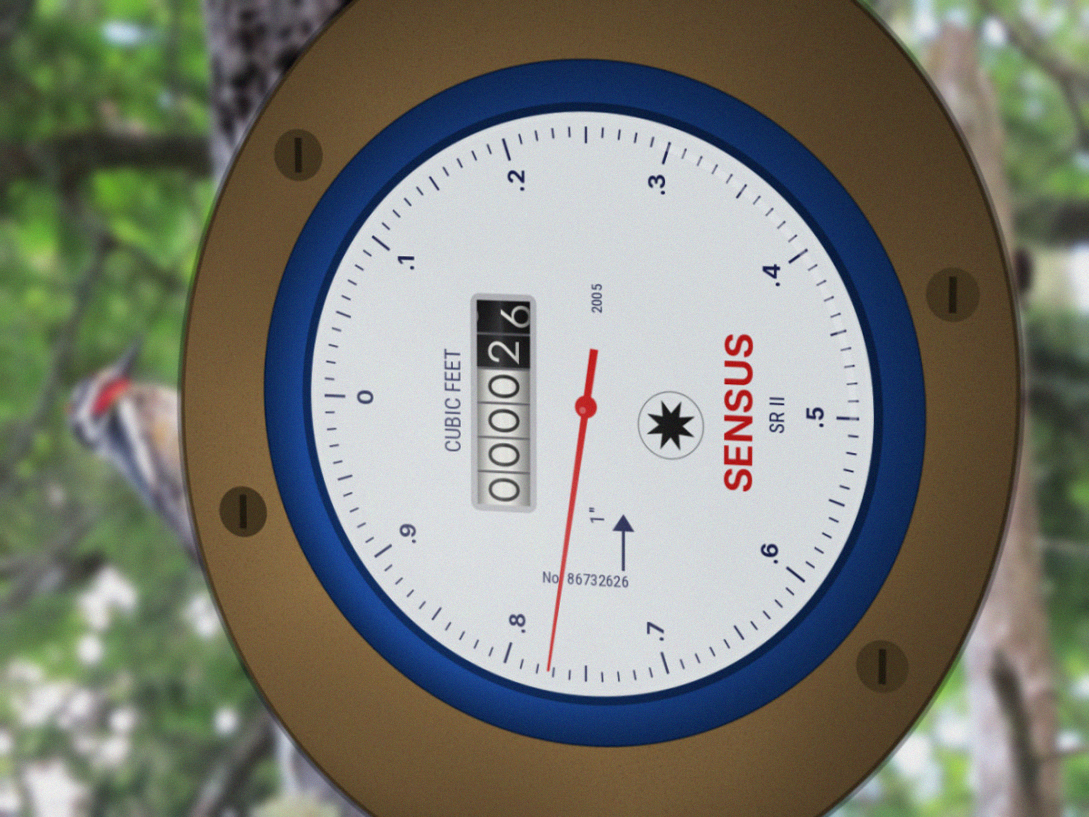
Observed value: 25.77
